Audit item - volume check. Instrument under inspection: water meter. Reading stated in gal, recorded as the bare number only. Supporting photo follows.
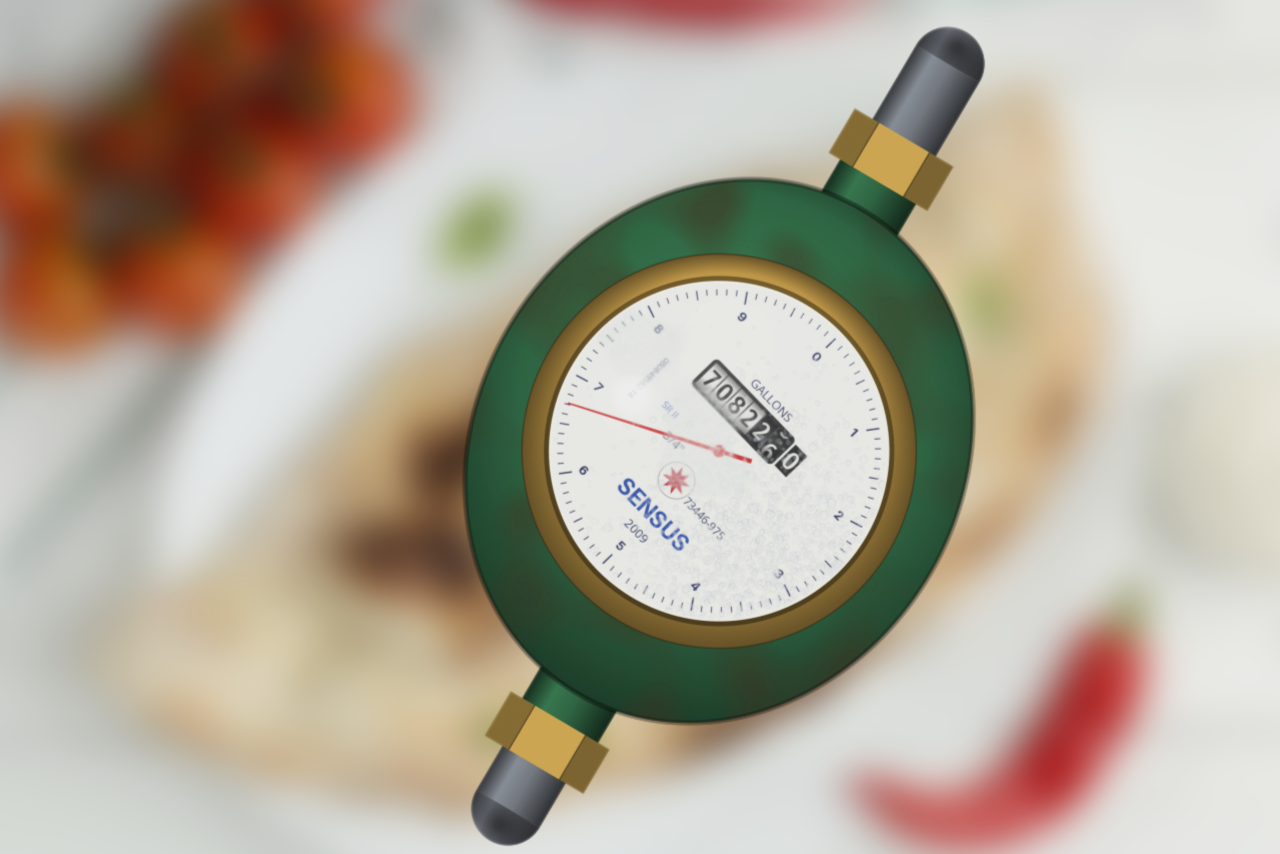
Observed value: 7082256.7
